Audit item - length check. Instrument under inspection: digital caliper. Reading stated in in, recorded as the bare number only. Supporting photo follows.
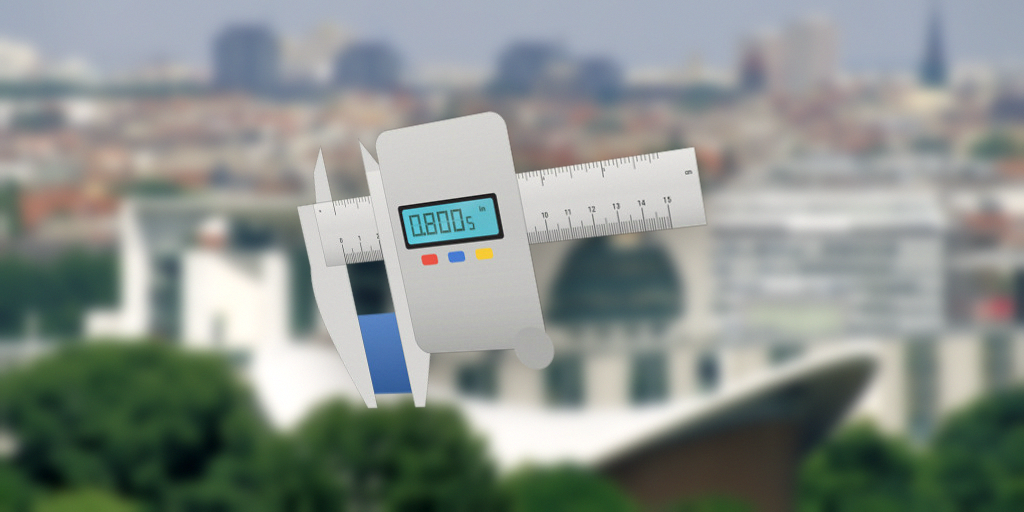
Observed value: 0.8005
